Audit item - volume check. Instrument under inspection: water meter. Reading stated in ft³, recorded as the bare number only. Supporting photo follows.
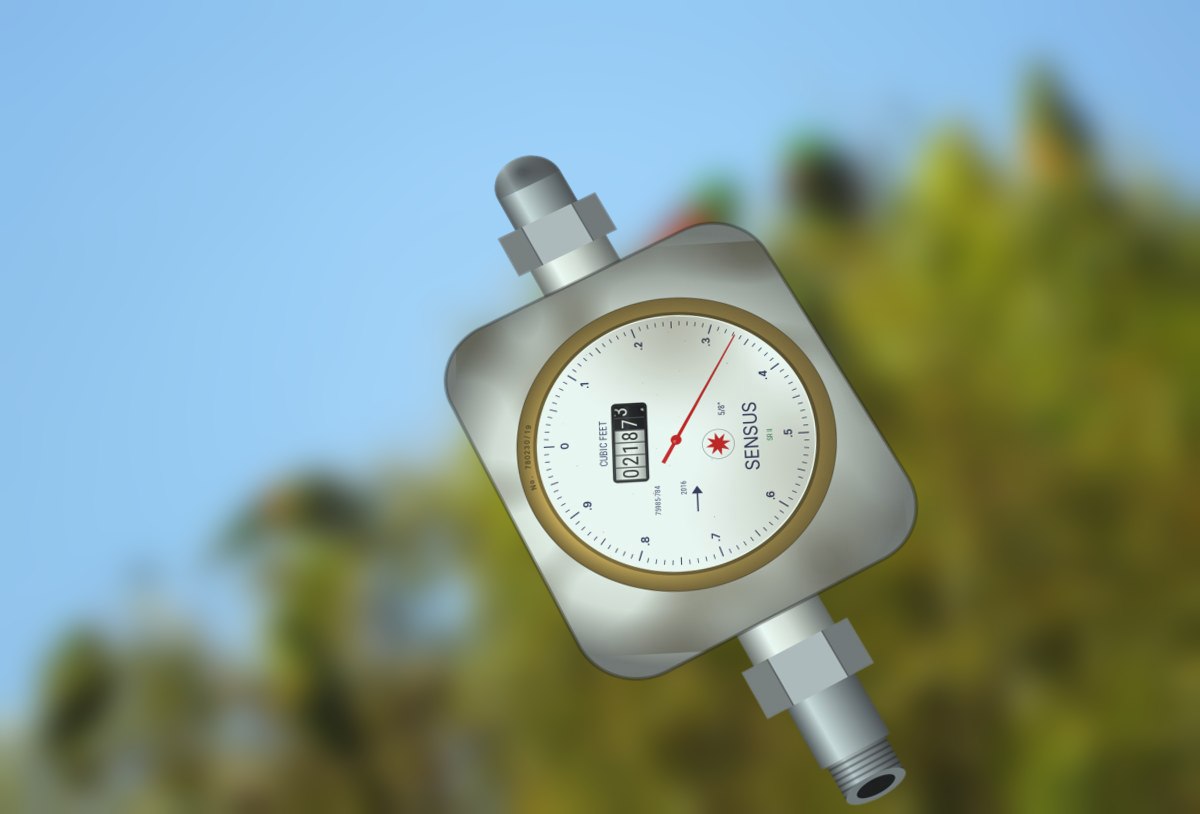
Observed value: 21873.33
